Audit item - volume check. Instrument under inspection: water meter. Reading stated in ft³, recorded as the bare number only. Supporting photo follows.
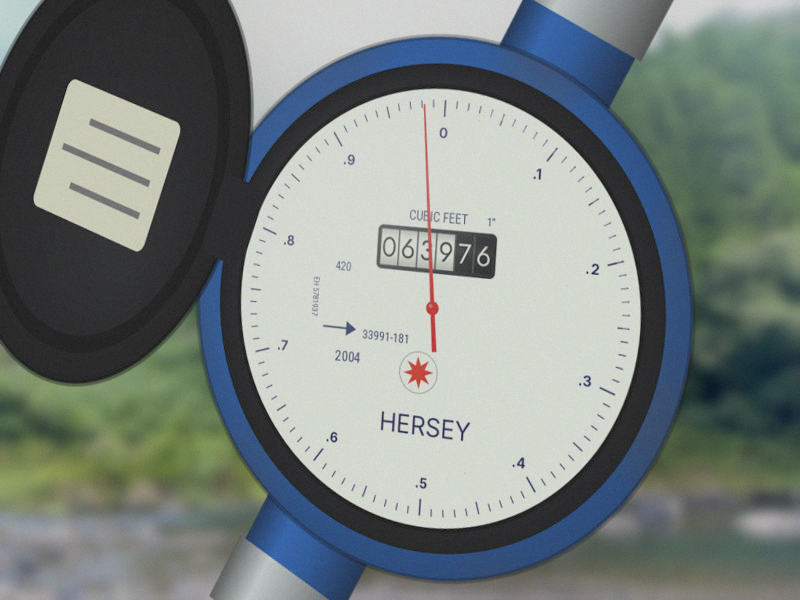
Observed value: 63975.98
